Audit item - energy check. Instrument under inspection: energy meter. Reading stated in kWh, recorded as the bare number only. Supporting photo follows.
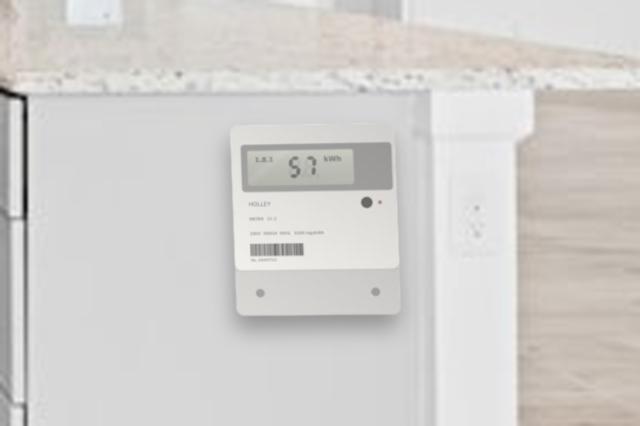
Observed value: 57
